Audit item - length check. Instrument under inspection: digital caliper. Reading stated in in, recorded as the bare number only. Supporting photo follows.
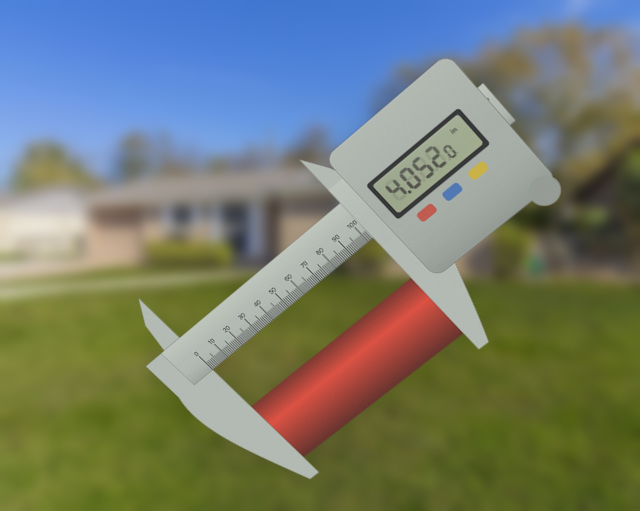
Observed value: 4.0520
